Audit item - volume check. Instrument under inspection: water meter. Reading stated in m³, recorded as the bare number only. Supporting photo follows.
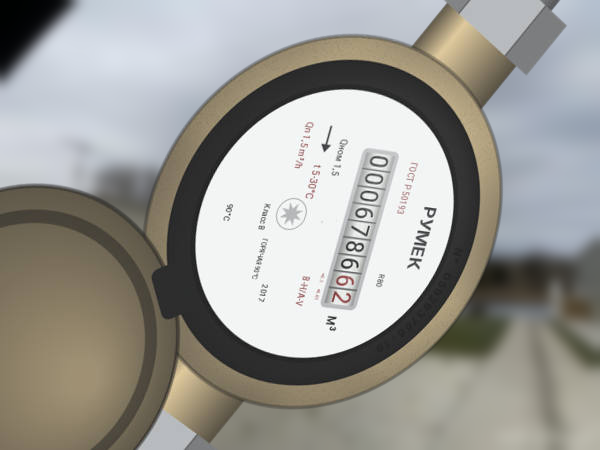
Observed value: 6786.62
